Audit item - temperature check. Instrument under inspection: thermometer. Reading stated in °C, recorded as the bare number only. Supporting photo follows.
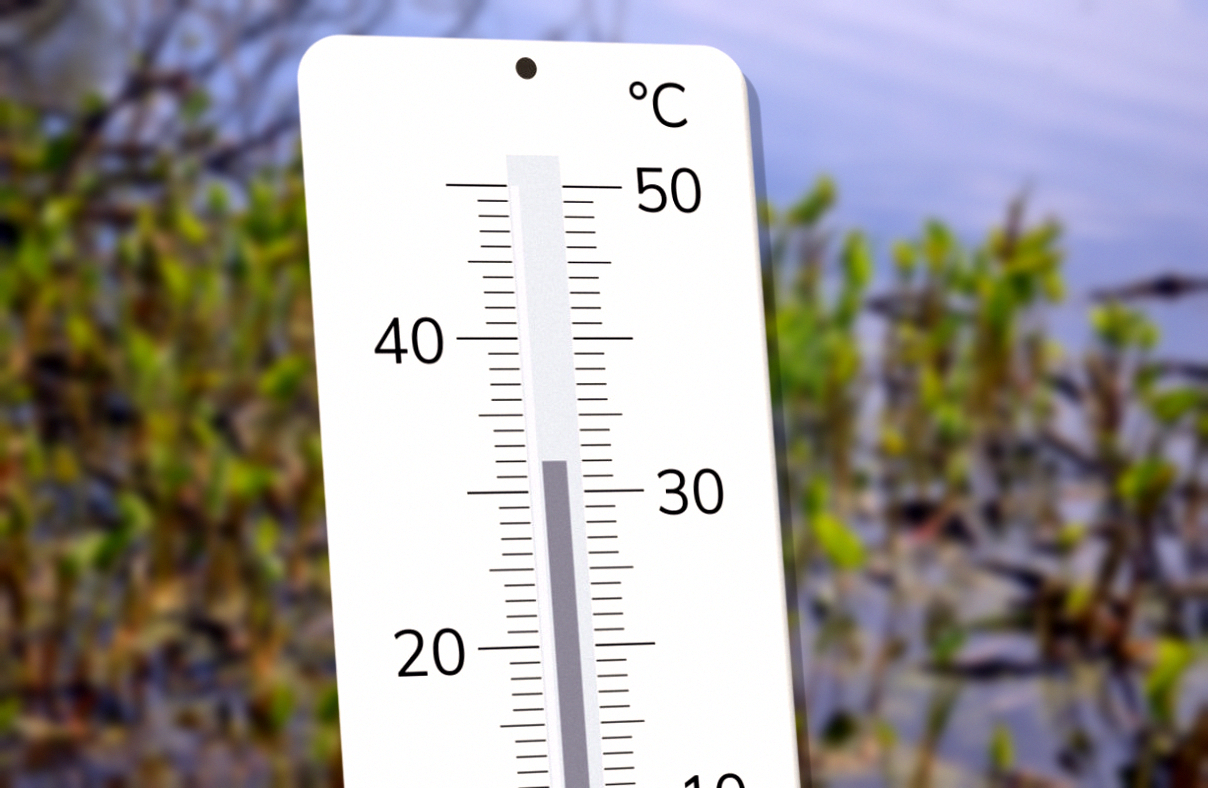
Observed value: 32
